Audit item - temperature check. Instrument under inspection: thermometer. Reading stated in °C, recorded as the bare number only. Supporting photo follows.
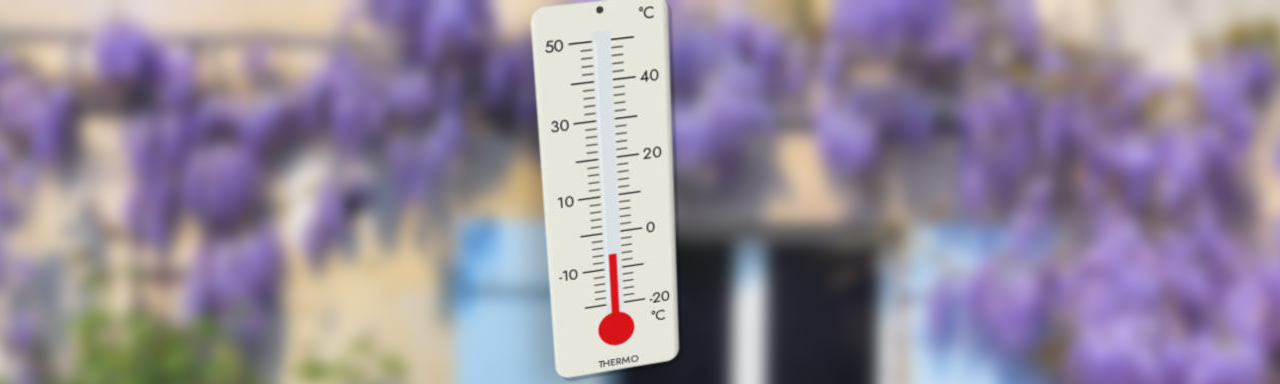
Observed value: -6
